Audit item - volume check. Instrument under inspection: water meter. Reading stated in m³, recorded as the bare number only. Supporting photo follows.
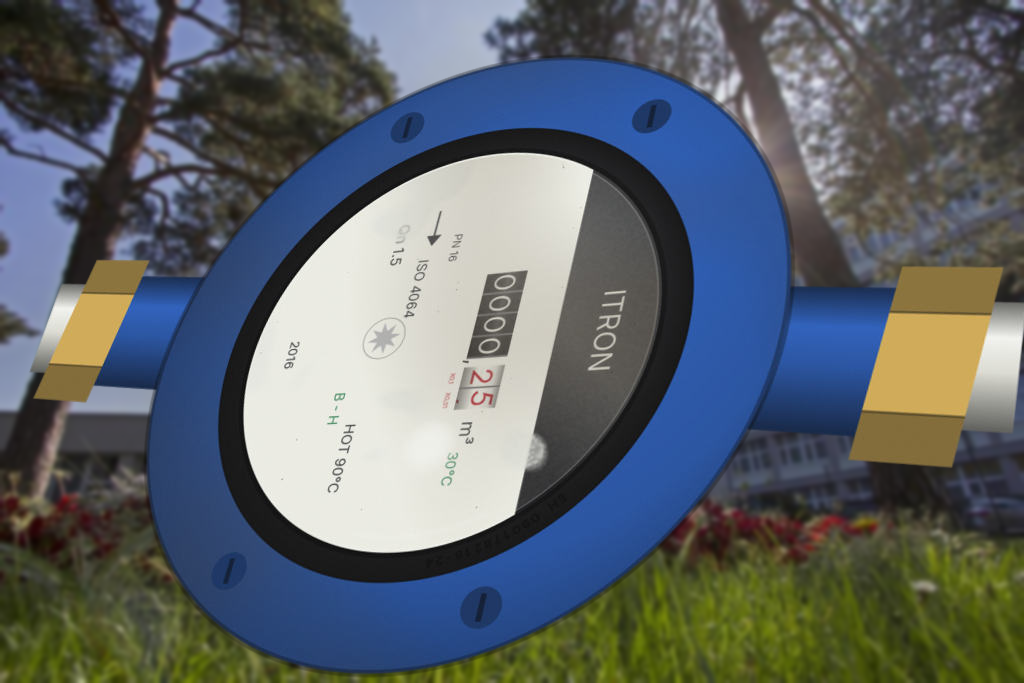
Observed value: 0.25
